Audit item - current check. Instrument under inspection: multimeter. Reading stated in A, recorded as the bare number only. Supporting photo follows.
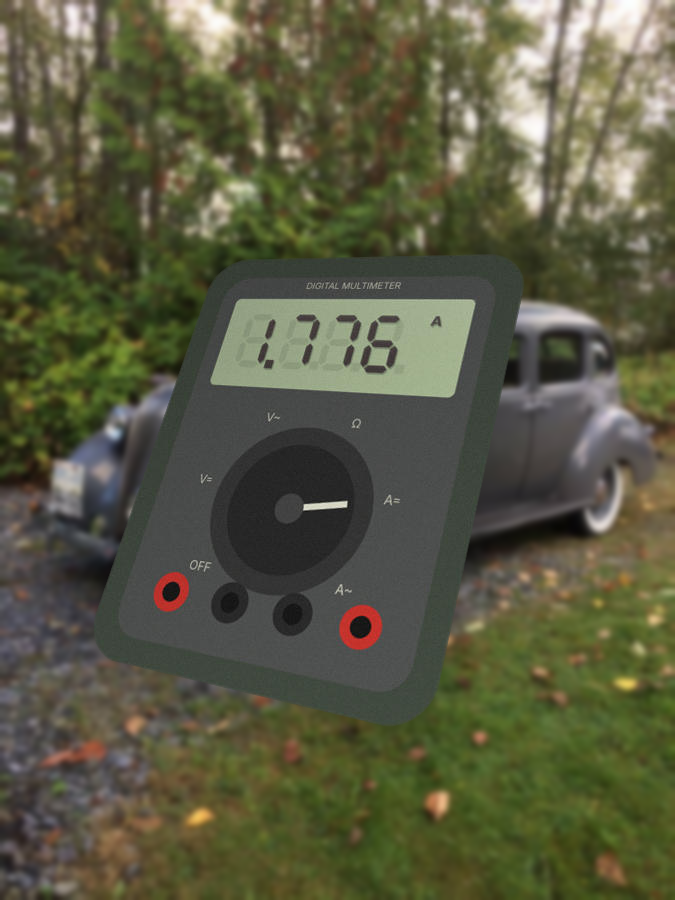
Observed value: 1.776
